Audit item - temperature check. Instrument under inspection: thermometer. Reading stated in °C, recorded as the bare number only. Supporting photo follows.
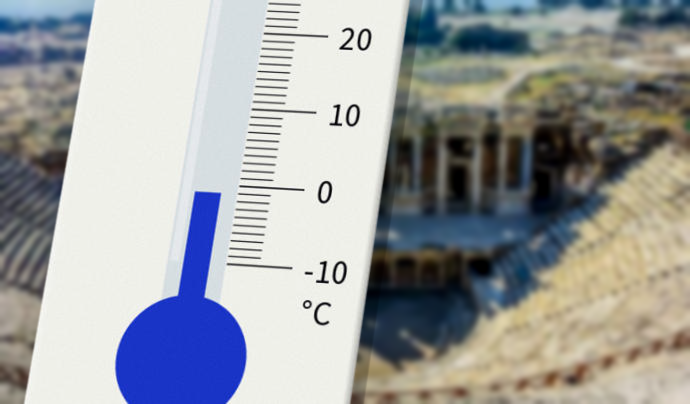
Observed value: -1
